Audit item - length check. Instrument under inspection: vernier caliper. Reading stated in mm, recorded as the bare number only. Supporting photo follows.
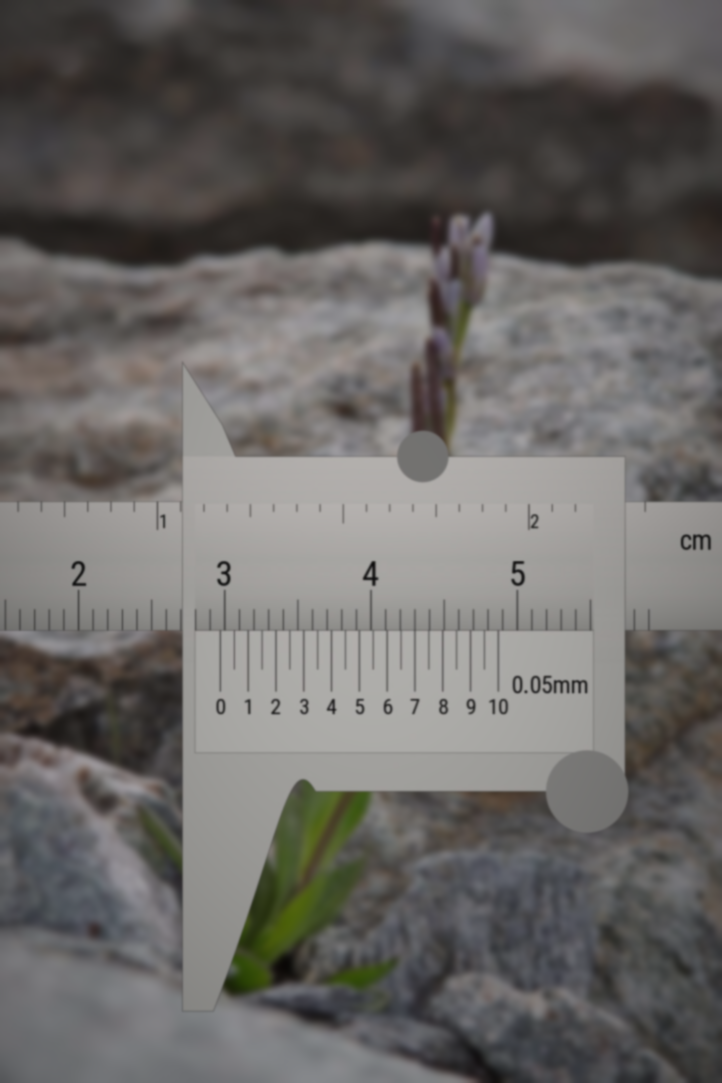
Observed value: 29.7
